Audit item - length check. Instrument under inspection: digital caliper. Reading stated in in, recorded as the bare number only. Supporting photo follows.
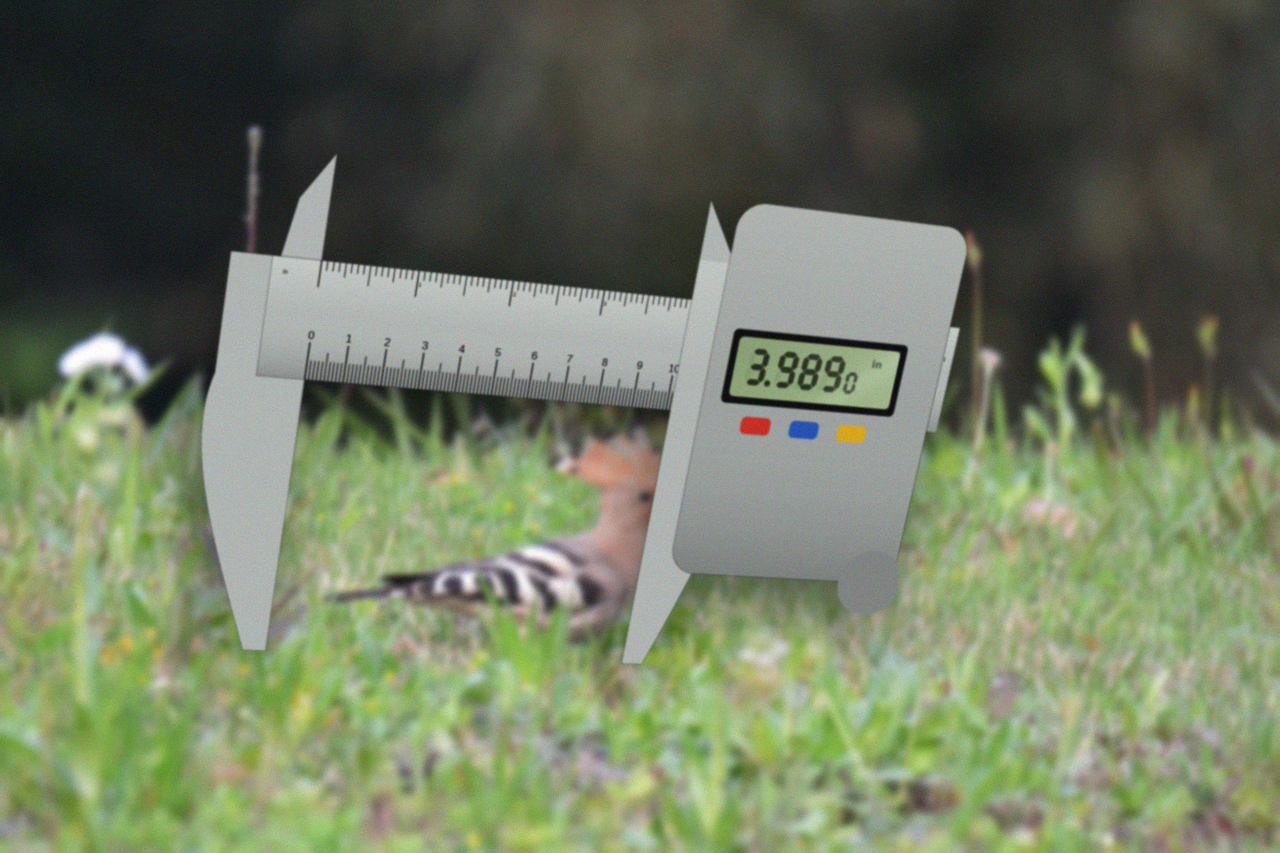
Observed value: 3.9890
